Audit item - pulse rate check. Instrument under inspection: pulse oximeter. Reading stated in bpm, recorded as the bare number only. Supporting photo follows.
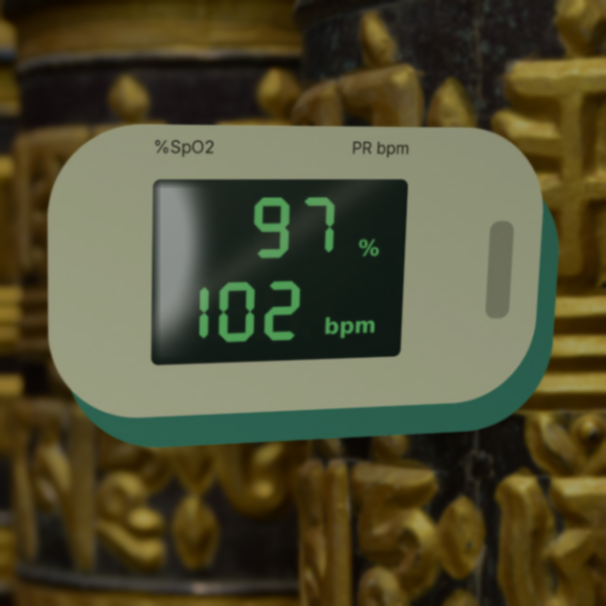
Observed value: 102
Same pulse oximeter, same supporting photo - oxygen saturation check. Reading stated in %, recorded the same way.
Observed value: 97
